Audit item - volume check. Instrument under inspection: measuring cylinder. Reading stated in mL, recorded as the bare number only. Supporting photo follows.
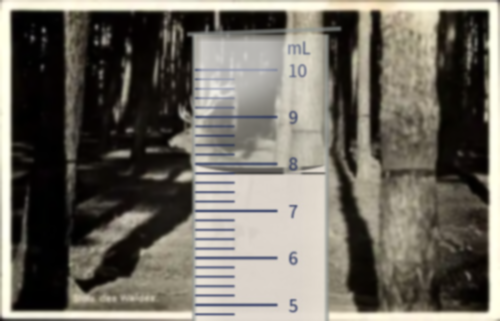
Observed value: 7.8
